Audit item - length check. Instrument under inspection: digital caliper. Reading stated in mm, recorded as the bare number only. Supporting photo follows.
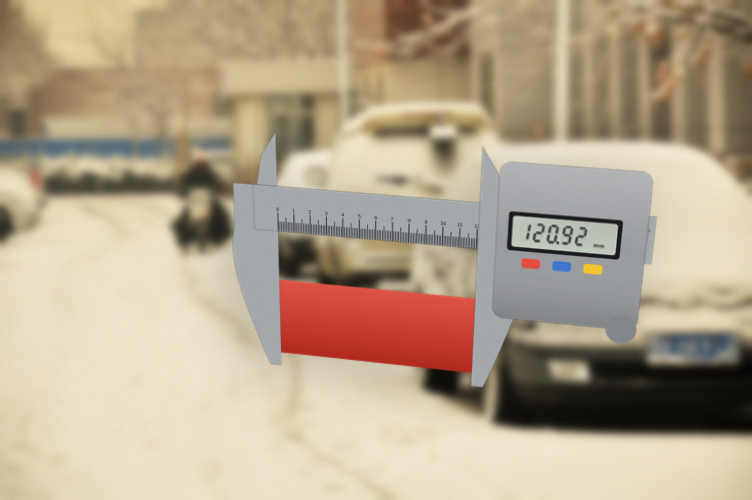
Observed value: 120.92
